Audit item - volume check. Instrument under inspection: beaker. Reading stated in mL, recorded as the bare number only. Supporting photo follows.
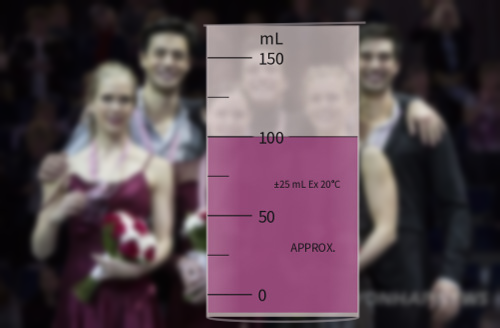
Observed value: 100
